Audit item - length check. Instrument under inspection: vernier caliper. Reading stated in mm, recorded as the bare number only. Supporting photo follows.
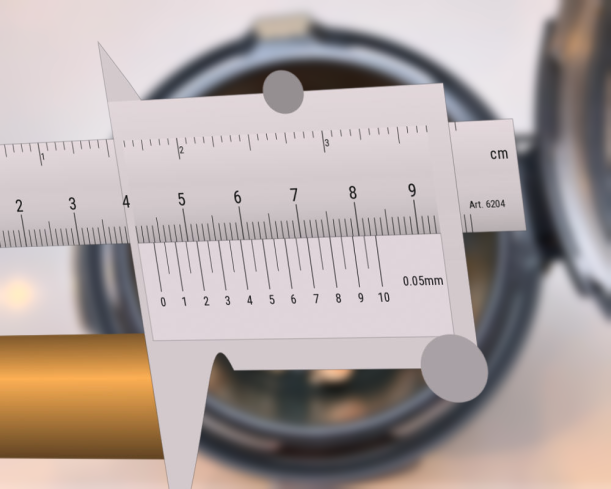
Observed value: 43.8
